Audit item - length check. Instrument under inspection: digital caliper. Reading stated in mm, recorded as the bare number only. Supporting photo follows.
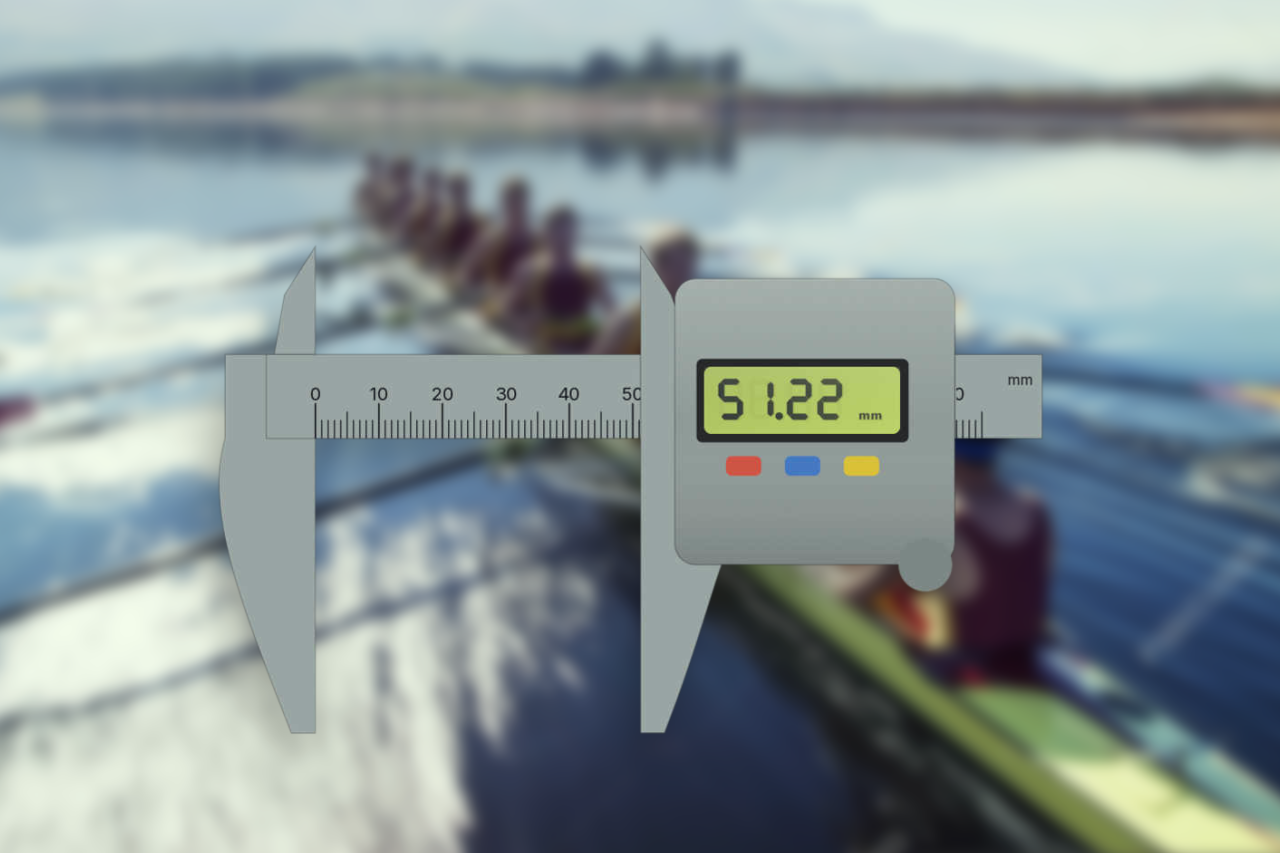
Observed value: 51.22
